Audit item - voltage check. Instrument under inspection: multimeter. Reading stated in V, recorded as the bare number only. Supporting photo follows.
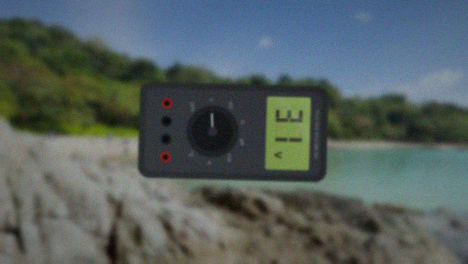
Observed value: 31
